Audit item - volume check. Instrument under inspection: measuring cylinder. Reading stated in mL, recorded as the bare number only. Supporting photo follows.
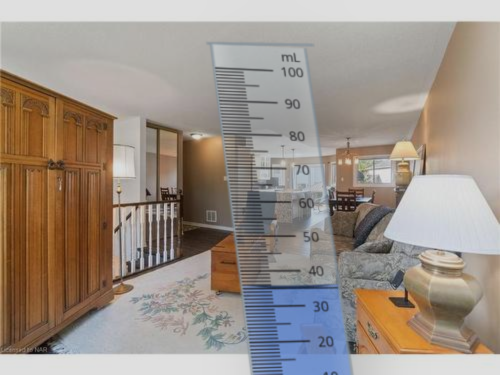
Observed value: 35
